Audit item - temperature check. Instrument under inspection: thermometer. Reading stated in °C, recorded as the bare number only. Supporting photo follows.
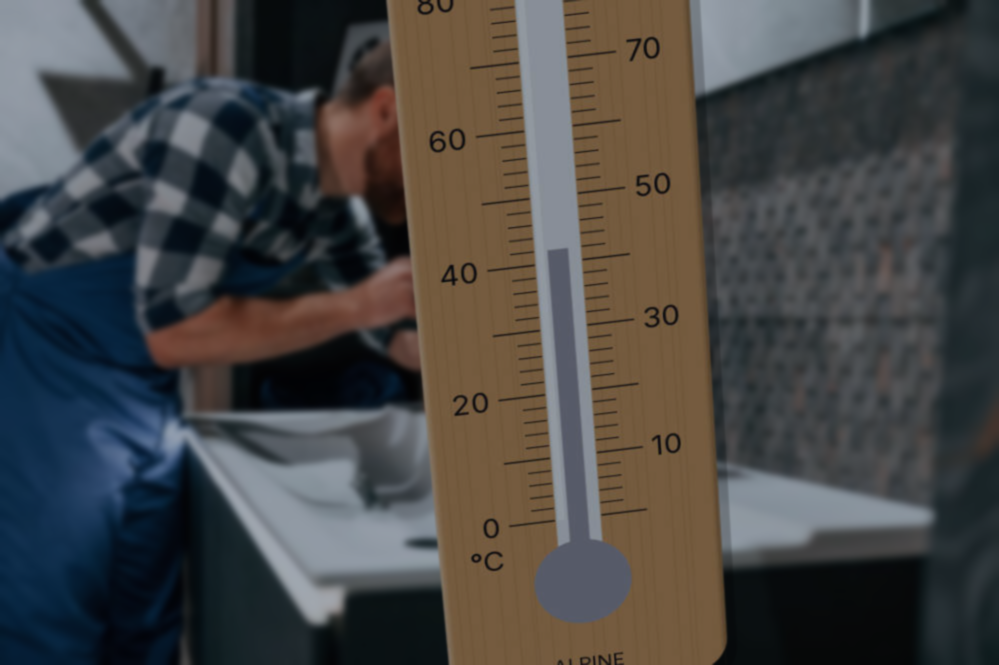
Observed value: 42
